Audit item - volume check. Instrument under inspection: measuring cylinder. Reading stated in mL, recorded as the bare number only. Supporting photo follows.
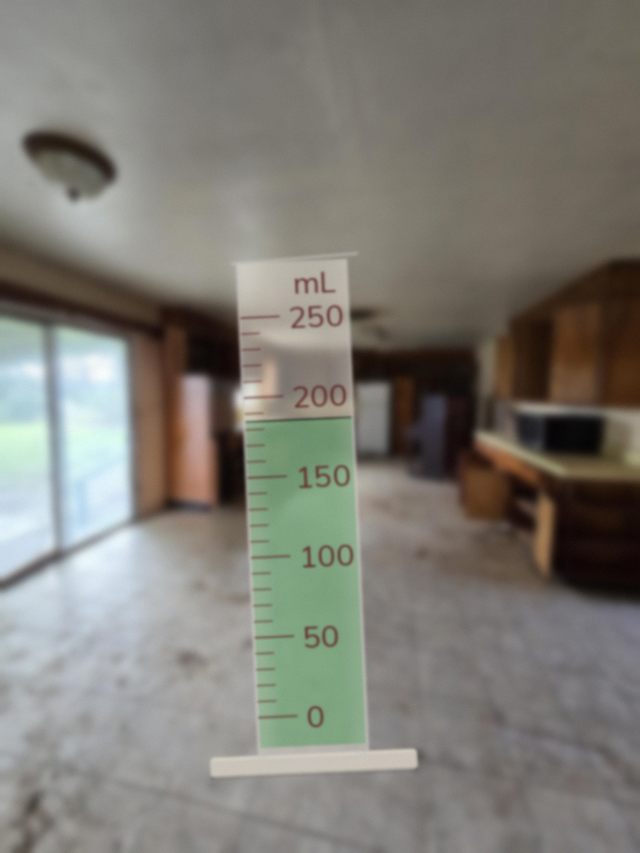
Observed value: 185
